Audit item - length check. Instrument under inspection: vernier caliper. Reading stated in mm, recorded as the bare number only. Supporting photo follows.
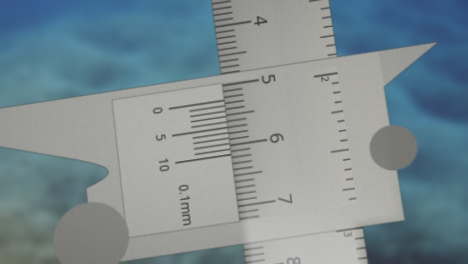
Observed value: 52.5
